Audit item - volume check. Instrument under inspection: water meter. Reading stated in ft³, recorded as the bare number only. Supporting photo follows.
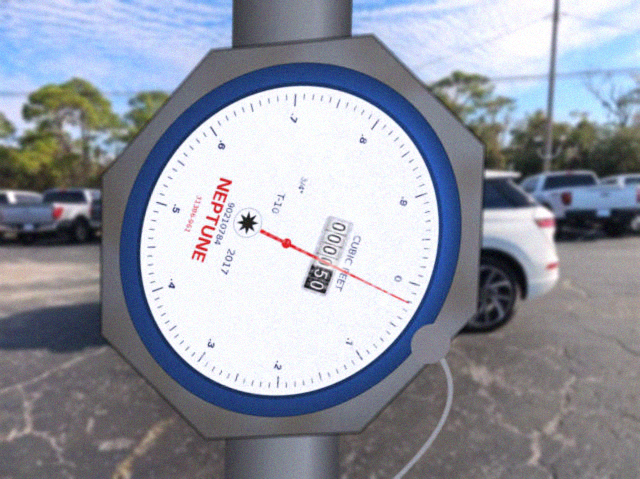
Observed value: 50.02
